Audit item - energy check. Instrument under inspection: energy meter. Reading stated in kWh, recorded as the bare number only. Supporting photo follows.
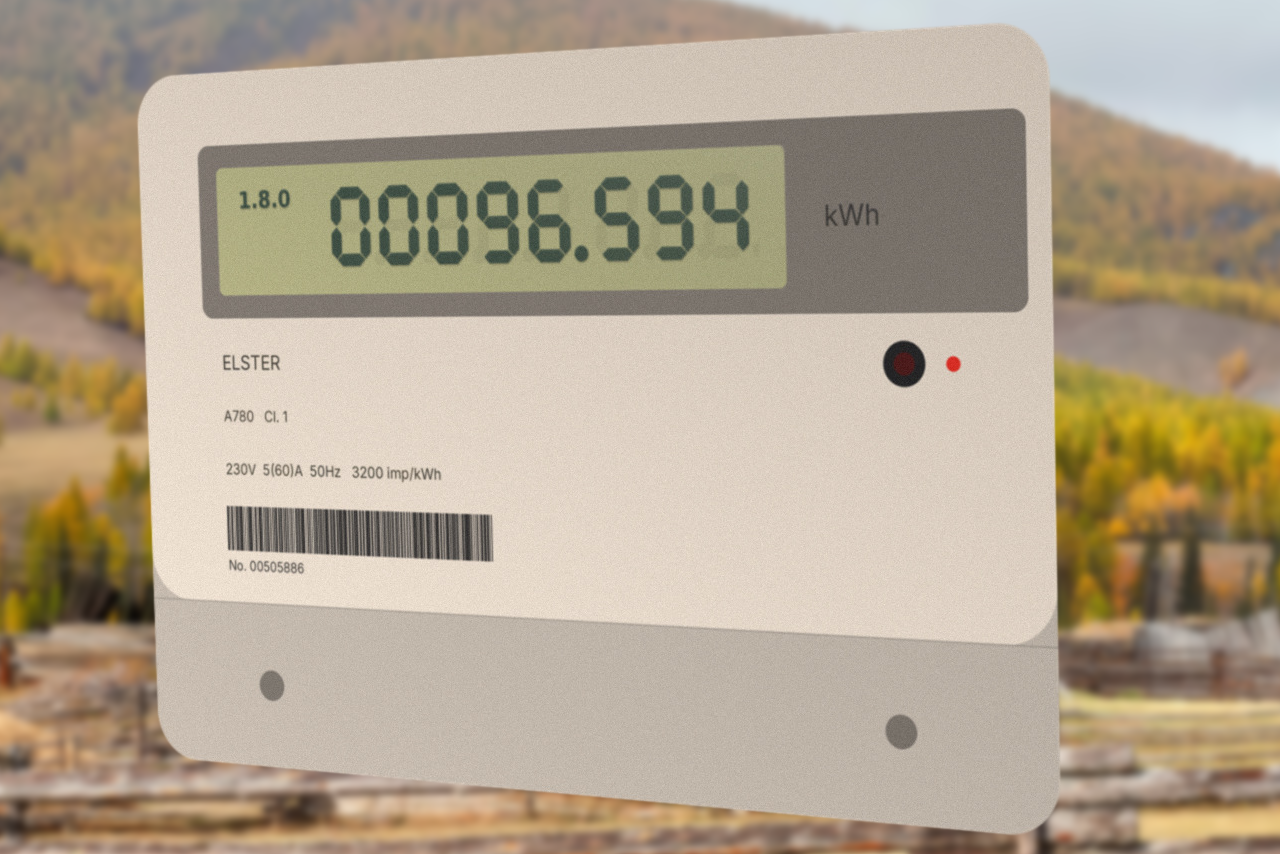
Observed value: 96.594
